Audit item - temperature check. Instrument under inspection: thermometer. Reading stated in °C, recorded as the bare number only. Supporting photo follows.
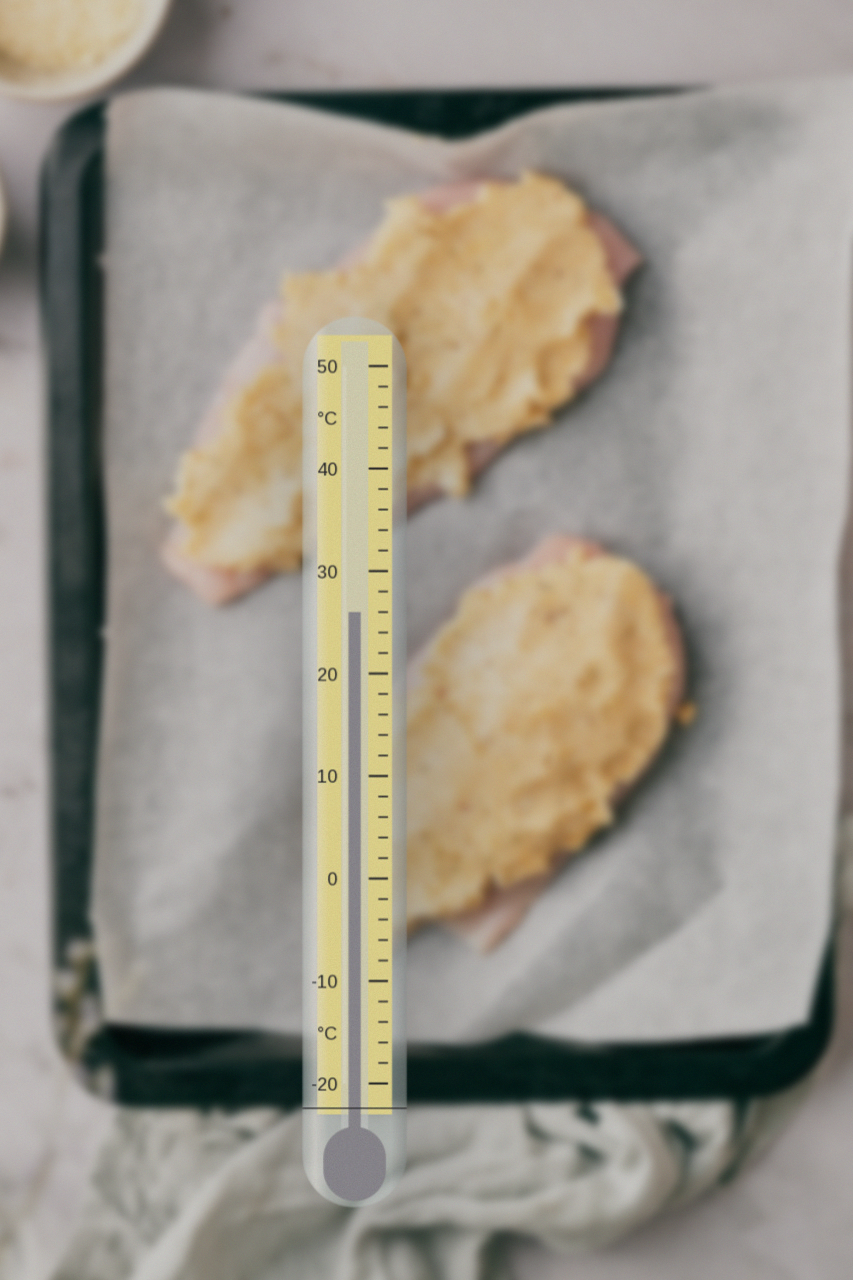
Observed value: 26
